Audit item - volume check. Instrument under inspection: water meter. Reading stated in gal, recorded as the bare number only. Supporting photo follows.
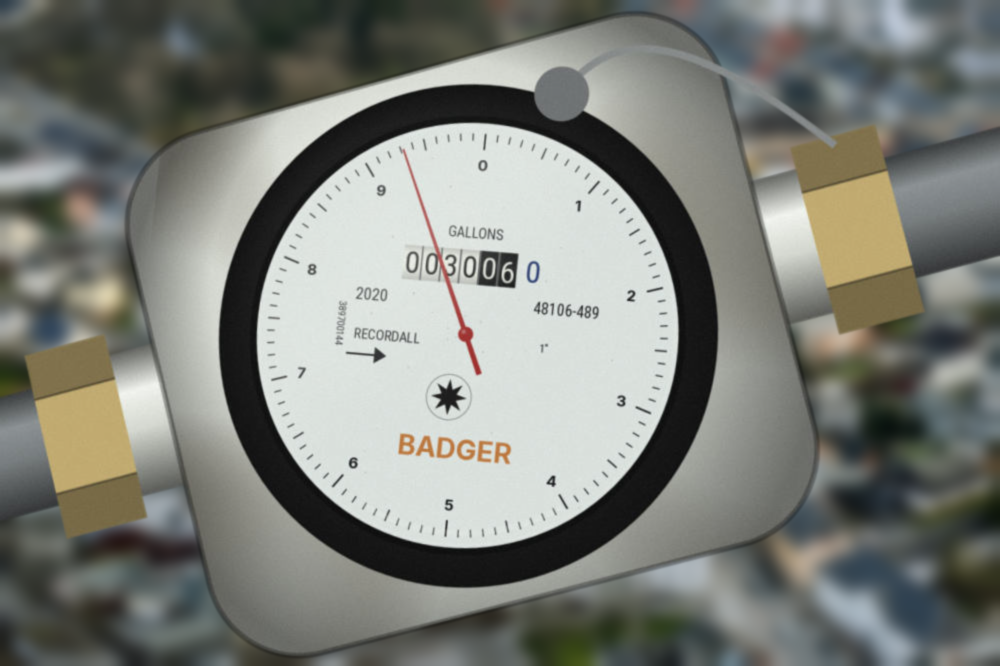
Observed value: 30059.3
